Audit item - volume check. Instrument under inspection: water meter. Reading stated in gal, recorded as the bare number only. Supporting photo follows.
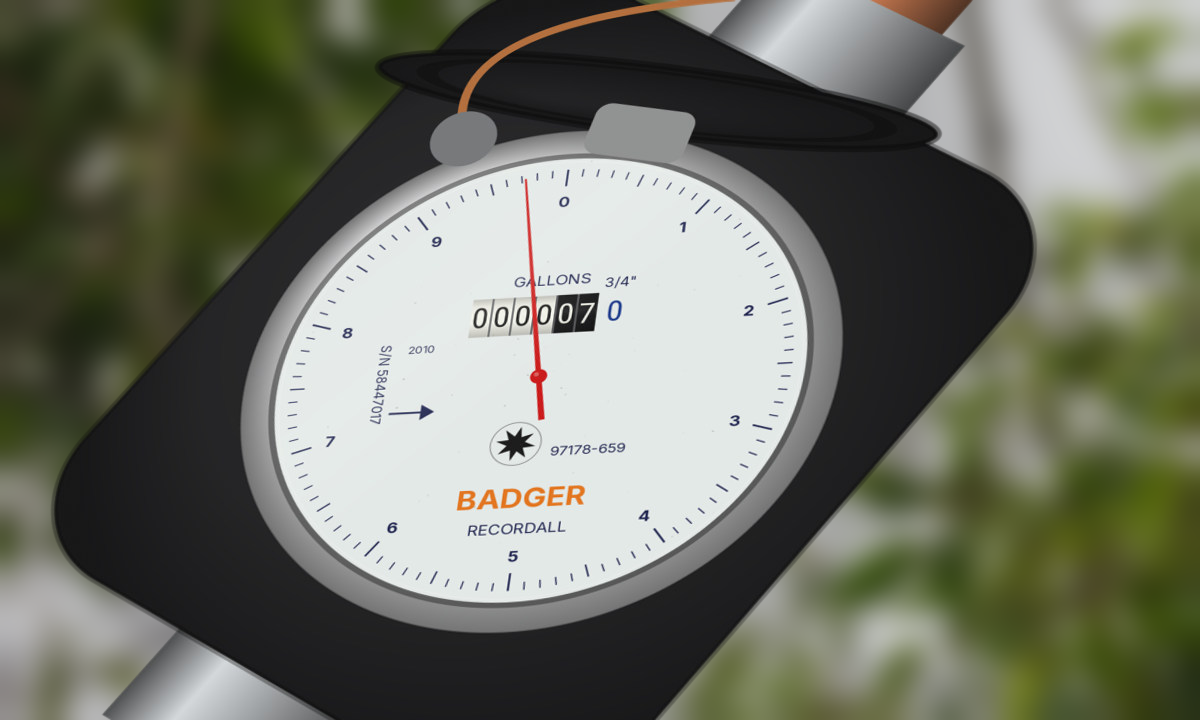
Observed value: 69.7
